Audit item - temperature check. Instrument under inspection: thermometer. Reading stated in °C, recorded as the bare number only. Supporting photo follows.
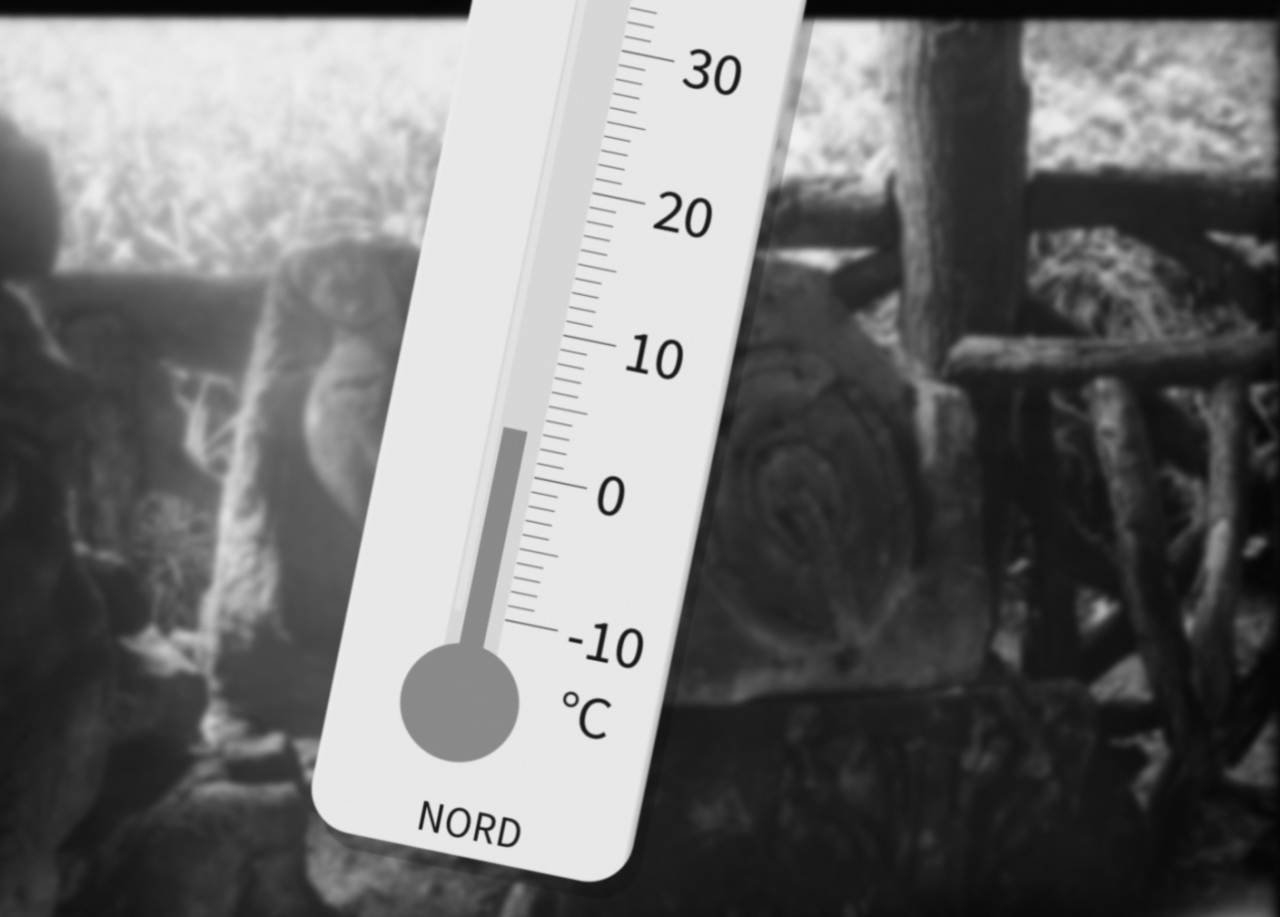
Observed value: 3
